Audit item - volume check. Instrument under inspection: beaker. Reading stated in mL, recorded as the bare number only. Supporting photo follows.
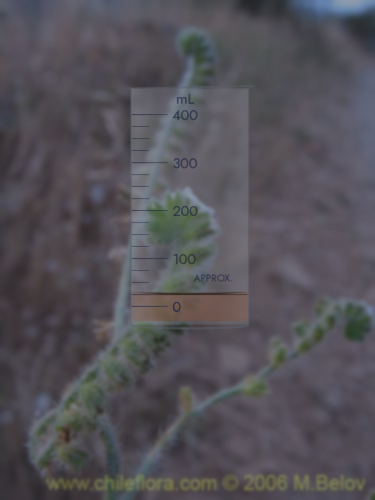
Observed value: 25
